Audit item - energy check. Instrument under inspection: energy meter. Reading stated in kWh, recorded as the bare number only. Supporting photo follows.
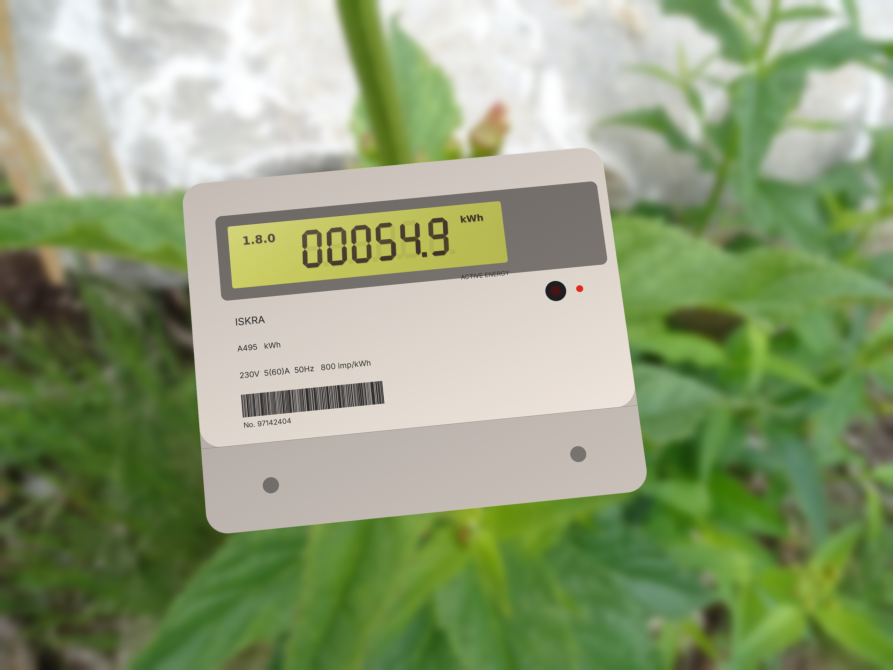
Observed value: 54.9
